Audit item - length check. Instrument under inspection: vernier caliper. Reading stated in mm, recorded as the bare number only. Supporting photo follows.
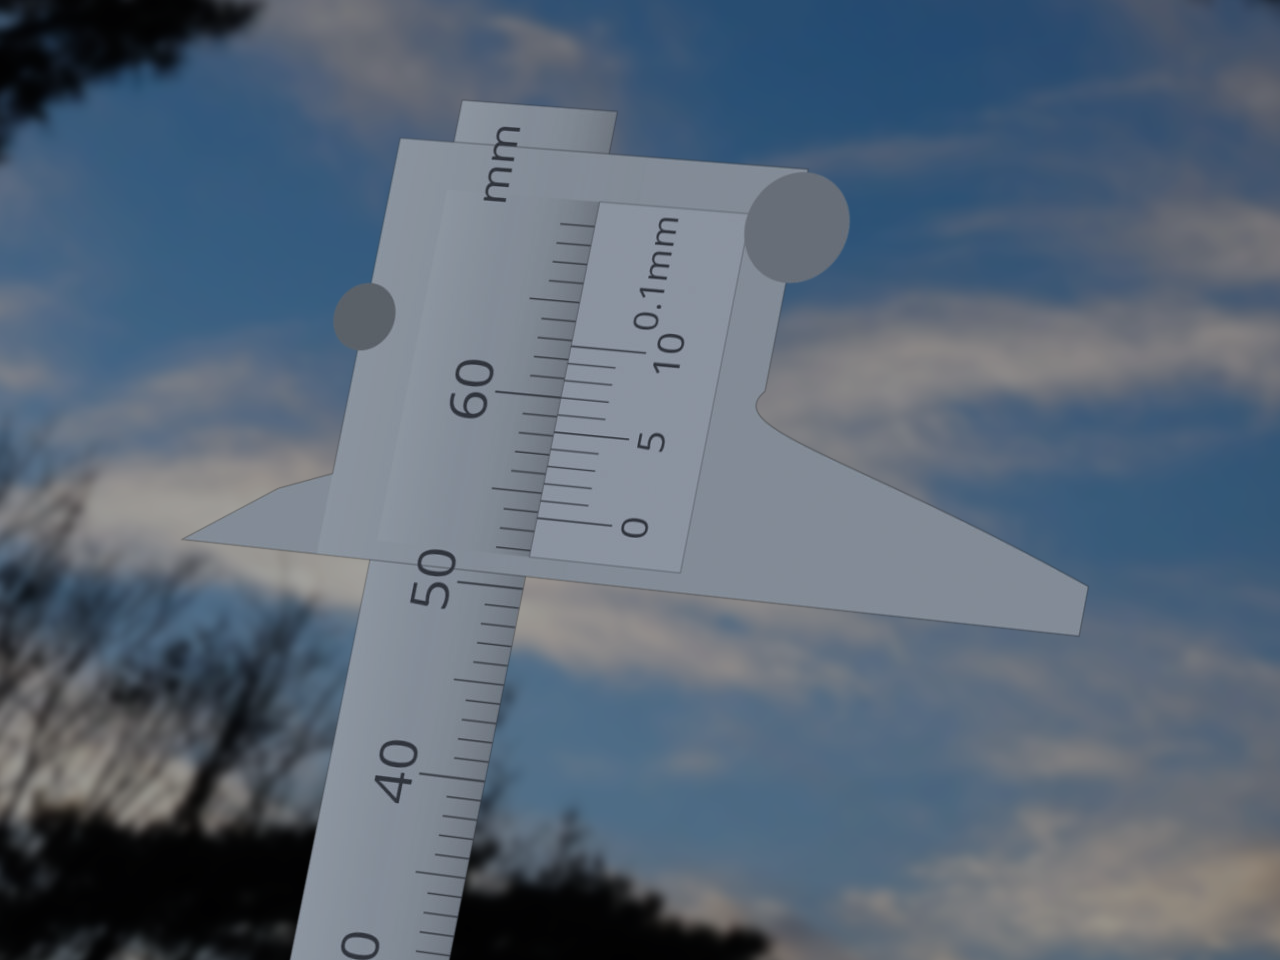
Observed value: 53.7
